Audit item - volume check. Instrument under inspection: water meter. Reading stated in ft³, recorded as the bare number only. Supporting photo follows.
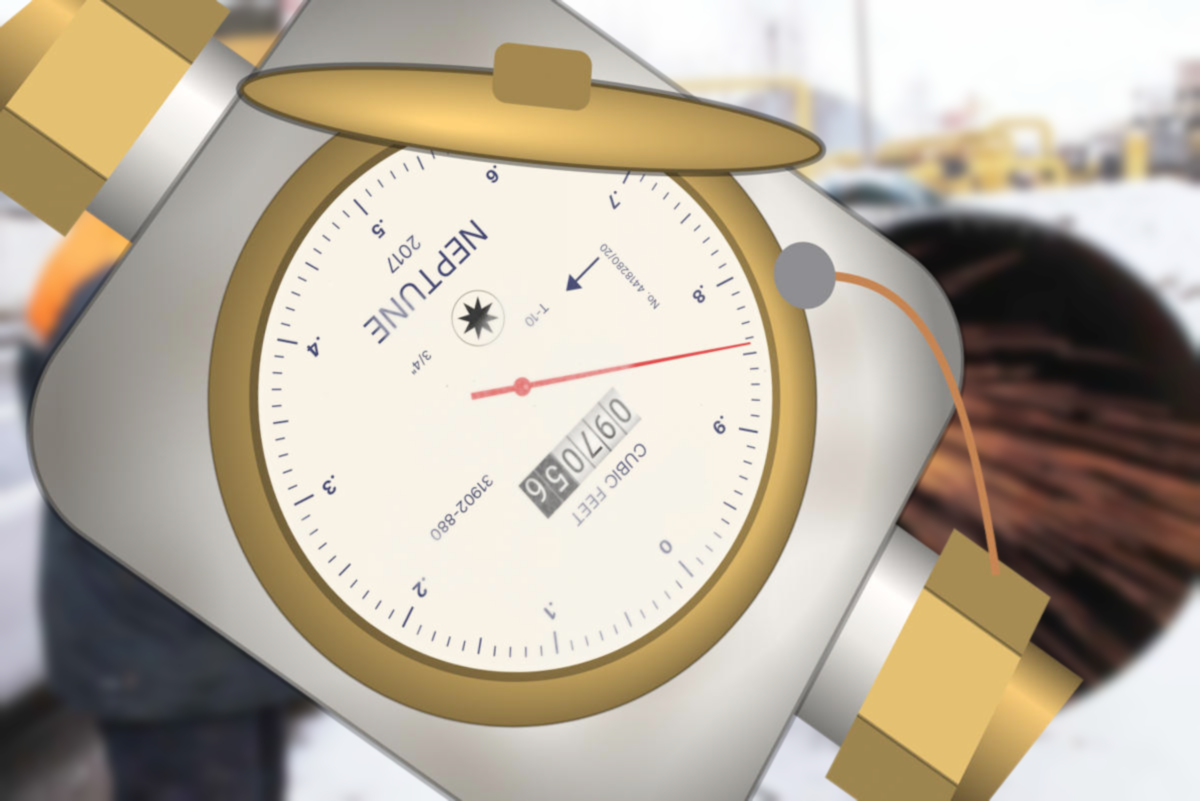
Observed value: 97055.84
